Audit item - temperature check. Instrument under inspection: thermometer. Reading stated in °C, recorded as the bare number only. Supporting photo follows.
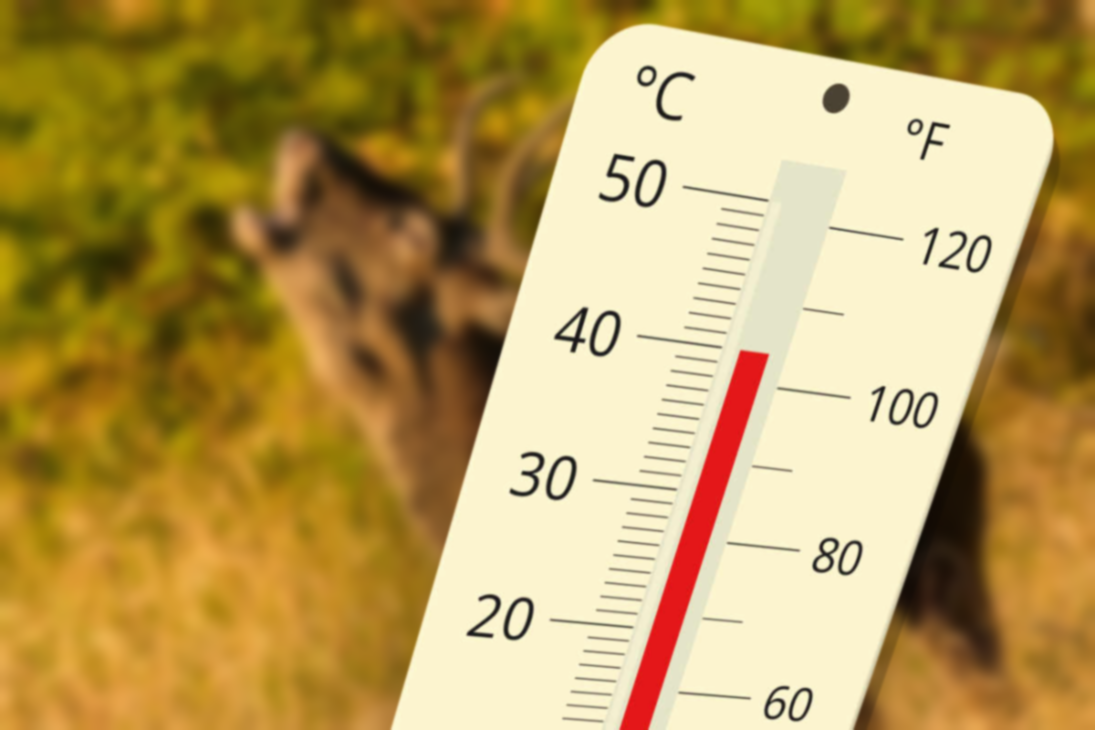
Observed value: 40
